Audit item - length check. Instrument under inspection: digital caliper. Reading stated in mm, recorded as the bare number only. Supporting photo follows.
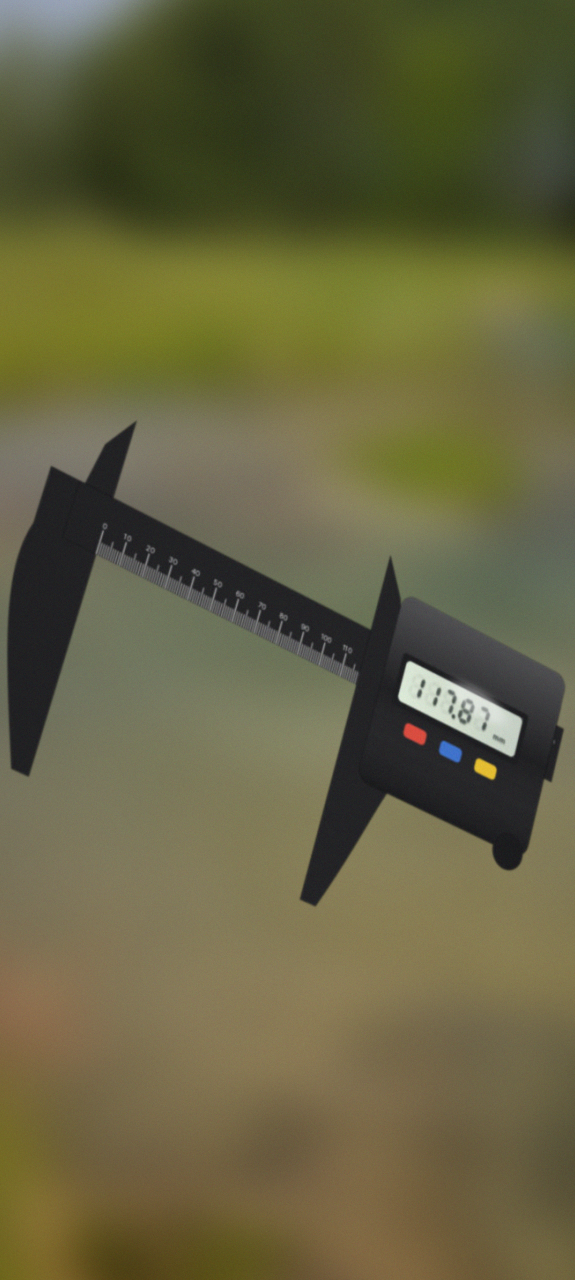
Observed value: 117.87
